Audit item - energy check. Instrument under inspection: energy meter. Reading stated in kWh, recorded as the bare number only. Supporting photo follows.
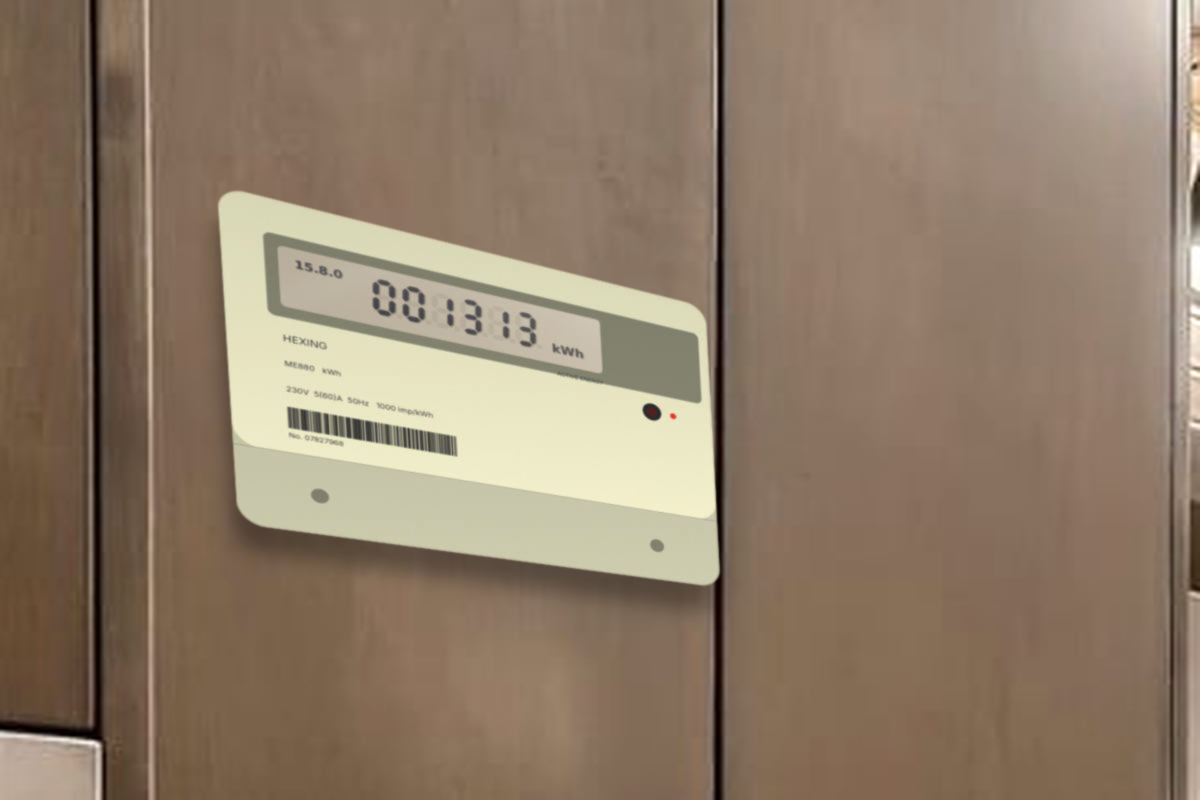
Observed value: 1313
